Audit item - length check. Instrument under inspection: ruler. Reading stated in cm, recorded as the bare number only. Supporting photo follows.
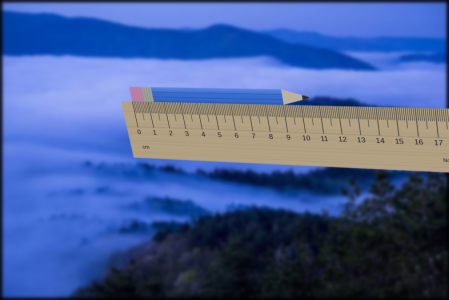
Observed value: 10.5
